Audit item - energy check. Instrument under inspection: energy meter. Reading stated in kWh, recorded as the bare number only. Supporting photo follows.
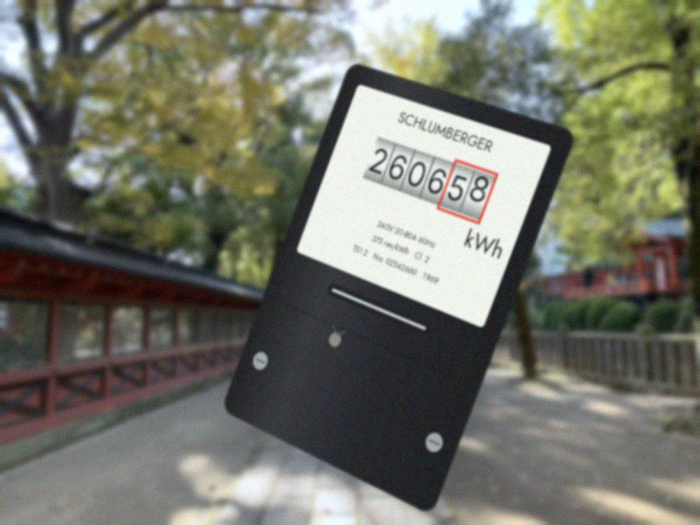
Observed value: 2606.58
